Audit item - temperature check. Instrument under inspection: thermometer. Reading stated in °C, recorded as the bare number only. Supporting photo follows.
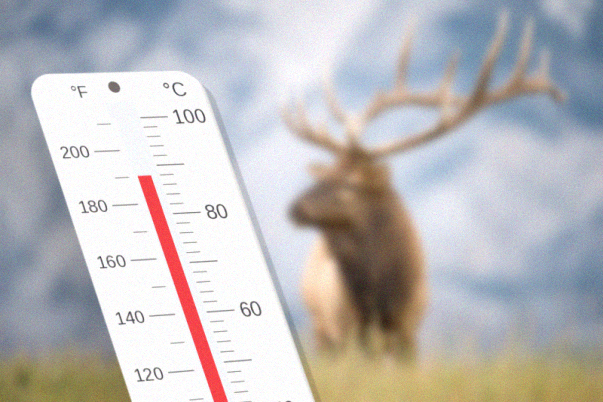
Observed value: 88
